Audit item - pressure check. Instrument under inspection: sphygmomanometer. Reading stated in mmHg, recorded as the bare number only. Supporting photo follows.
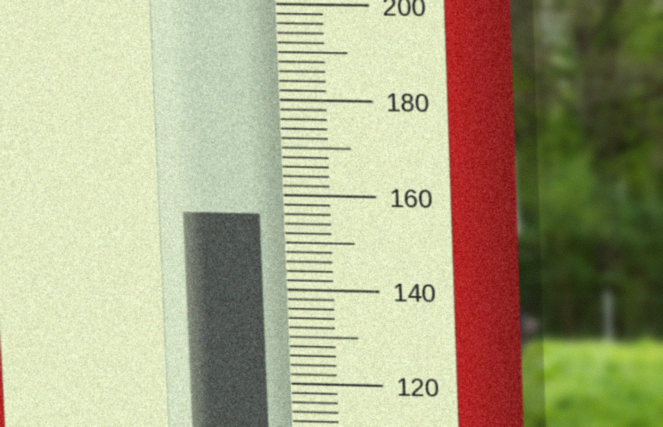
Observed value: 156
